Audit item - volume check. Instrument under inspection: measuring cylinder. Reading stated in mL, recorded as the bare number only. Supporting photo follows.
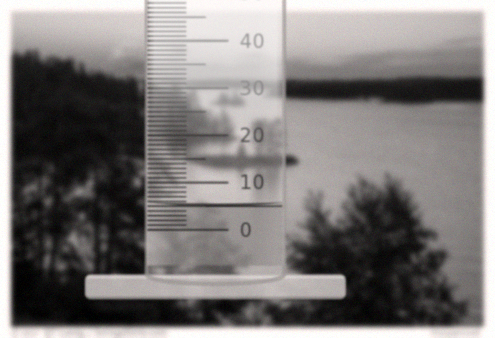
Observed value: 5
